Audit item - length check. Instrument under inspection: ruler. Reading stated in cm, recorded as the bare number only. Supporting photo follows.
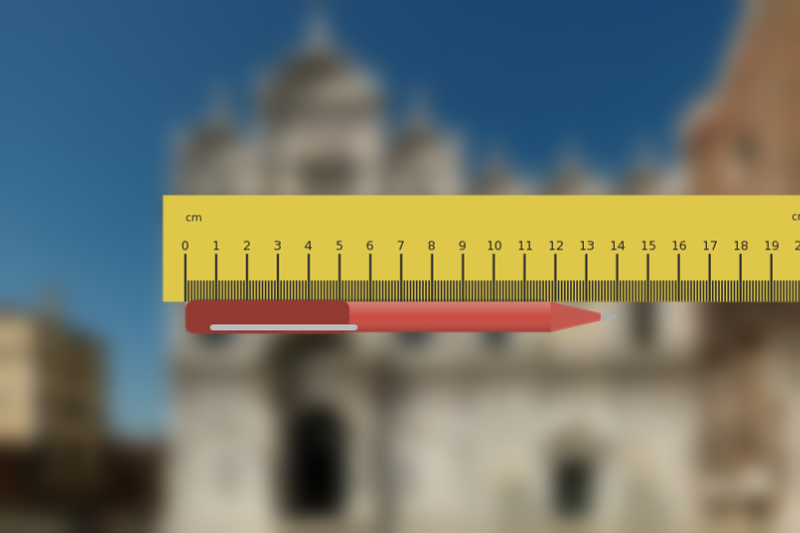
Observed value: 14
